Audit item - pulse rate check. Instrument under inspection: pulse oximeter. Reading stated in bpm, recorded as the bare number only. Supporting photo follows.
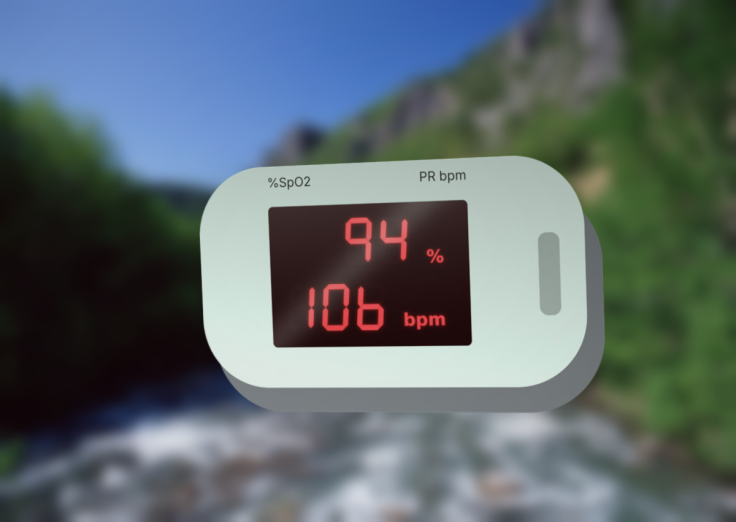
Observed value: 106
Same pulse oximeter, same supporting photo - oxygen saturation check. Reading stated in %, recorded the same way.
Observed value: 94
